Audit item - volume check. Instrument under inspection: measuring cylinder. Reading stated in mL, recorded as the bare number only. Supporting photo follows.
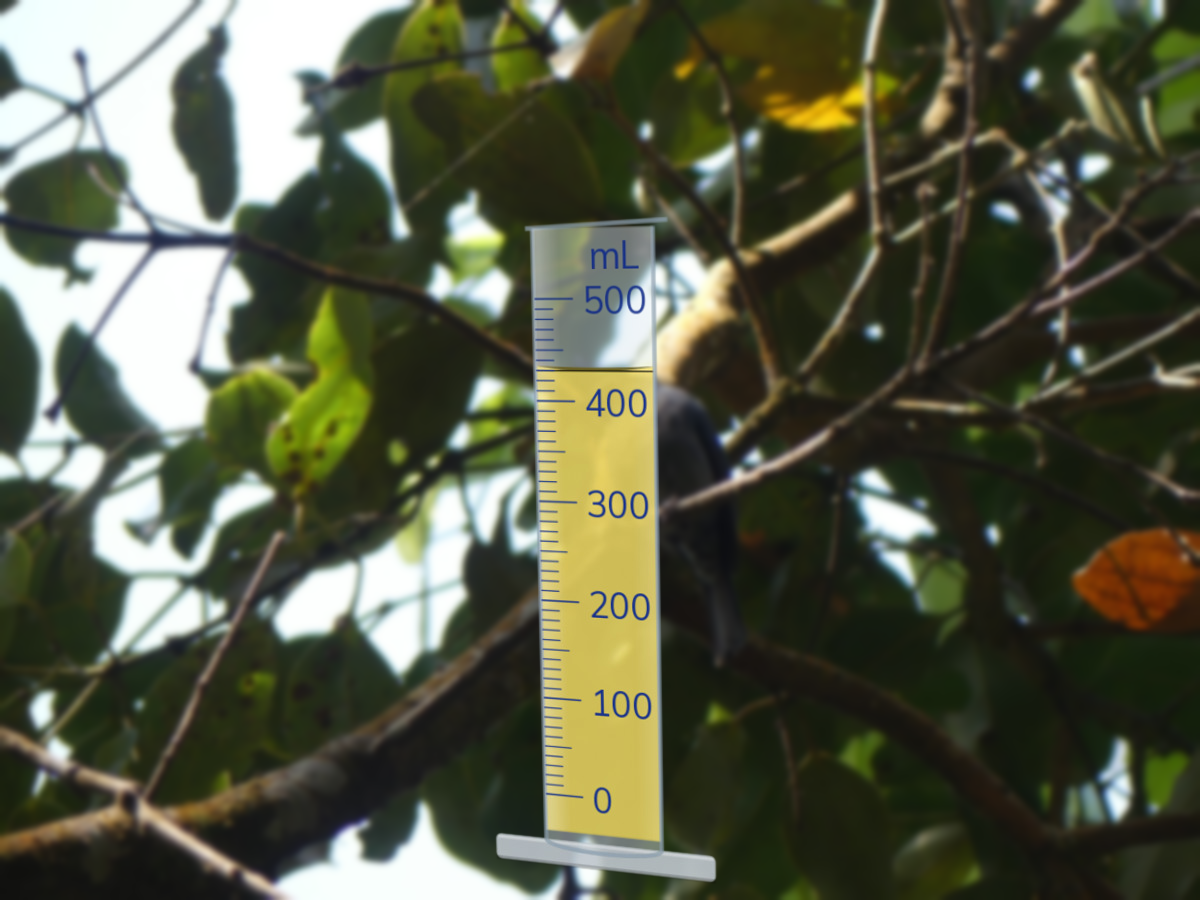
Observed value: 430
